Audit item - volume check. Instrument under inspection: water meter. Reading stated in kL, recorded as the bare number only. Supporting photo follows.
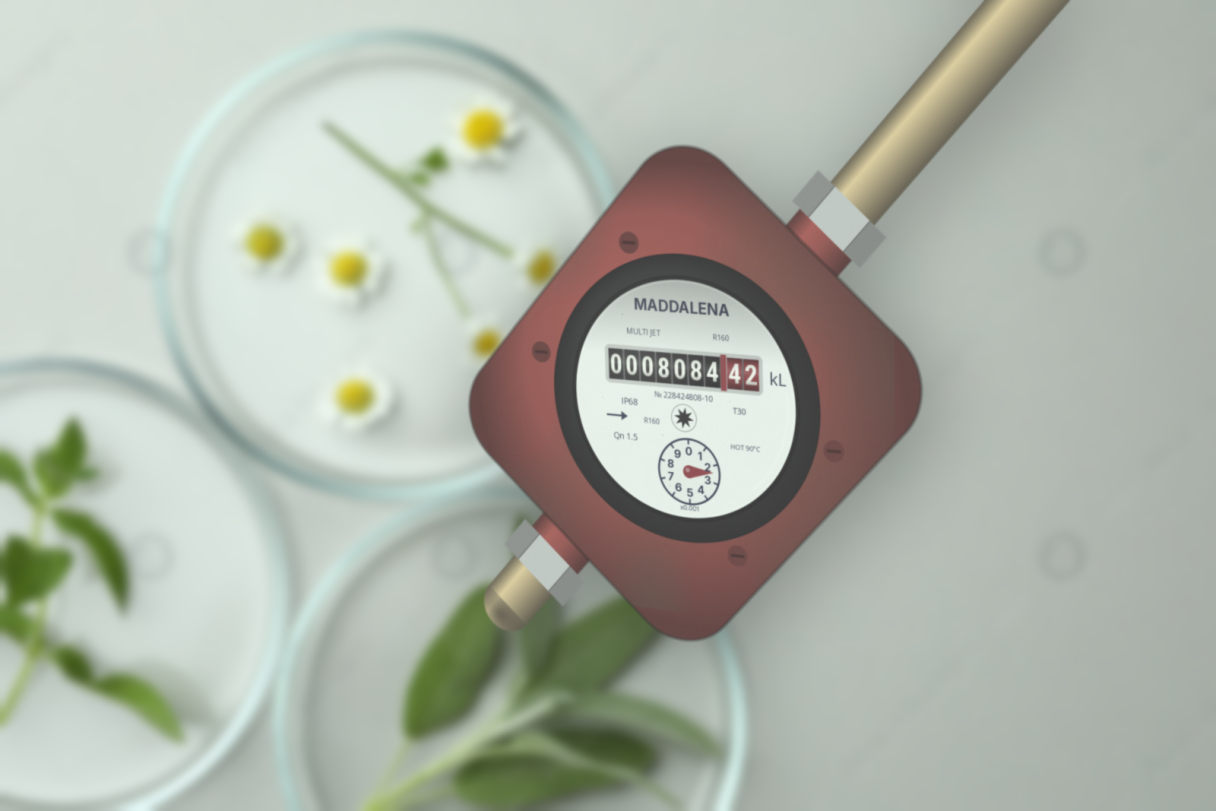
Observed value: 8084.422
